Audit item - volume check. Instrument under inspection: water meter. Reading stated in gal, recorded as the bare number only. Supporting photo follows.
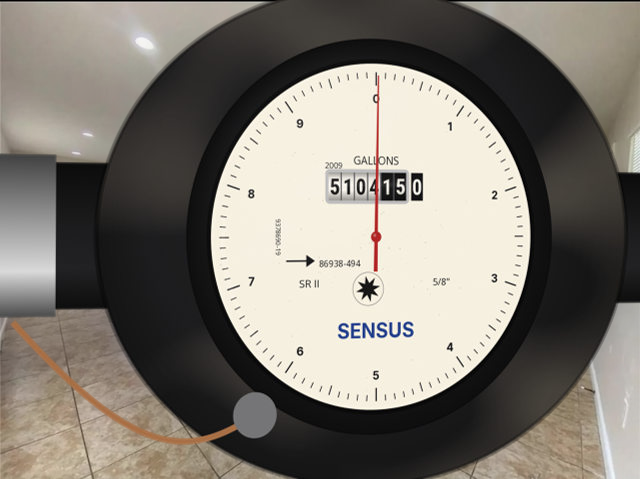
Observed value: 5104150.0
